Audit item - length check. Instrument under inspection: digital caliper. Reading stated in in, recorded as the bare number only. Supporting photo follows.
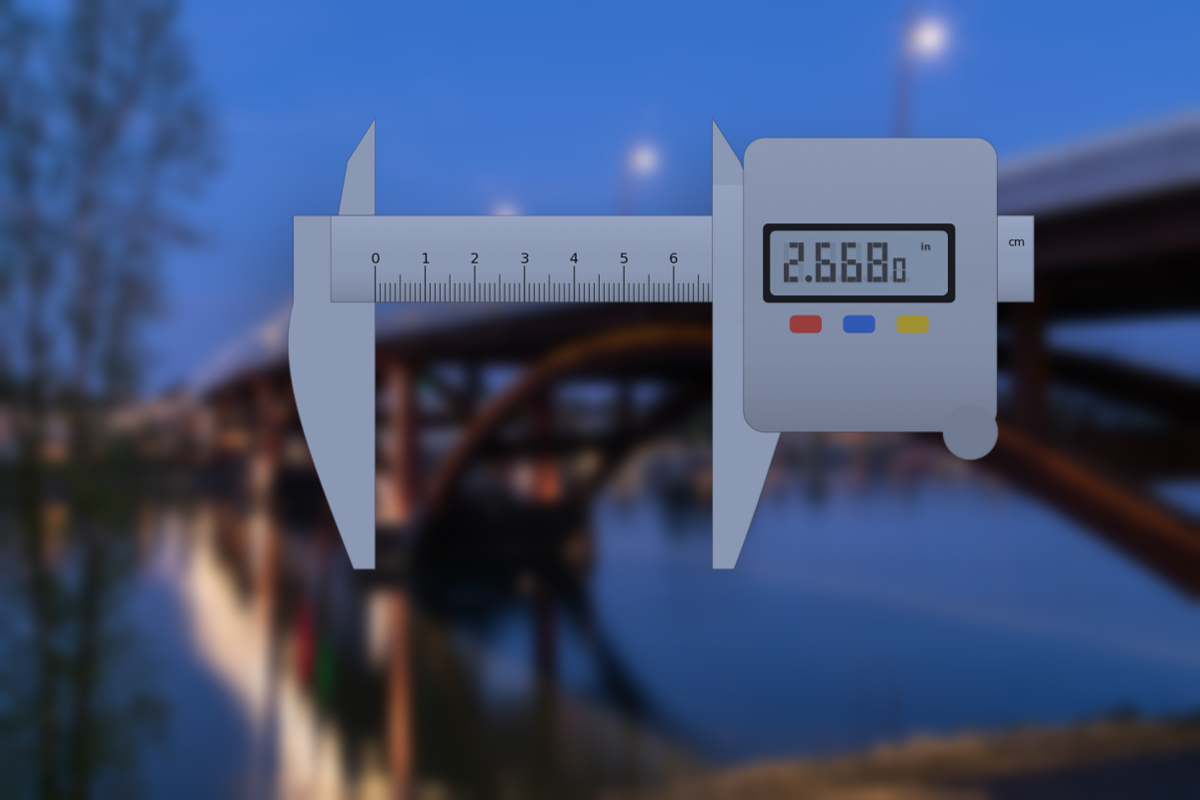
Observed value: 2.6680
